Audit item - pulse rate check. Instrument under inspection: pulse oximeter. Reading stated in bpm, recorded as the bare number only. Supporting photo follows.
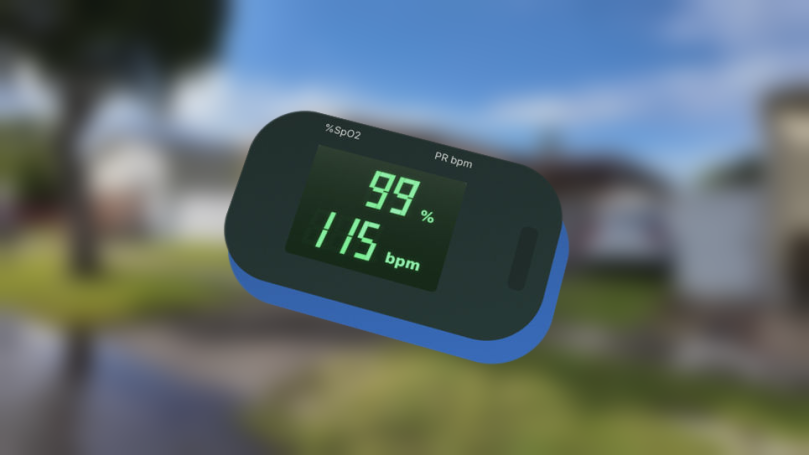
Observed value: 115
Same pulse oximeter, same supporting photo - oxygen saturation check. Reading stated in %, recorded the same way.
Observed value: 99
